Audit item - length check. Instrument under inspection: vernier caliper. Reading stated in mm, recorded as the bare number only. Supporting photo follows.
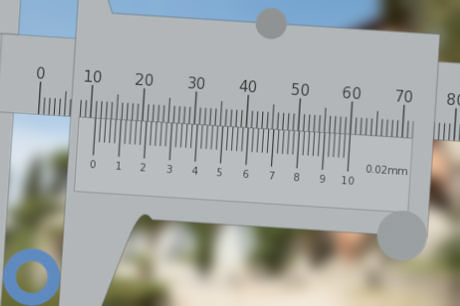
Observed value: 11.0
